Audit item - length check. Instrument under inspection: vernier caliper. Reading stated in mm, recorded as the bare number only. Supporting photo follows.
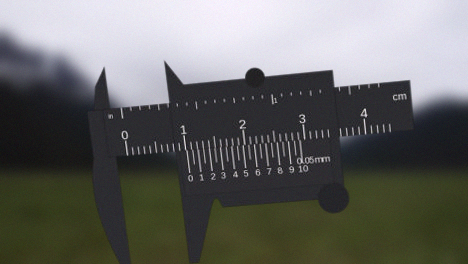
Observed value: 10.2
